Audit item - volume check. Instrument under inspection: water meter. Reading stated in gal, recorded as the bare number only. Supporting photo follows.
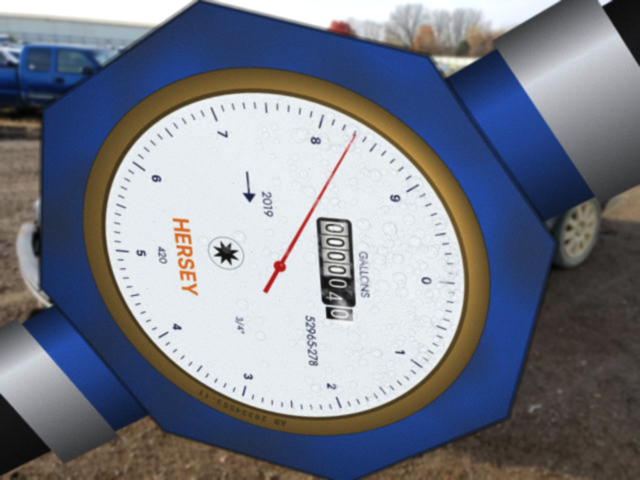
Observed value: 38.3
